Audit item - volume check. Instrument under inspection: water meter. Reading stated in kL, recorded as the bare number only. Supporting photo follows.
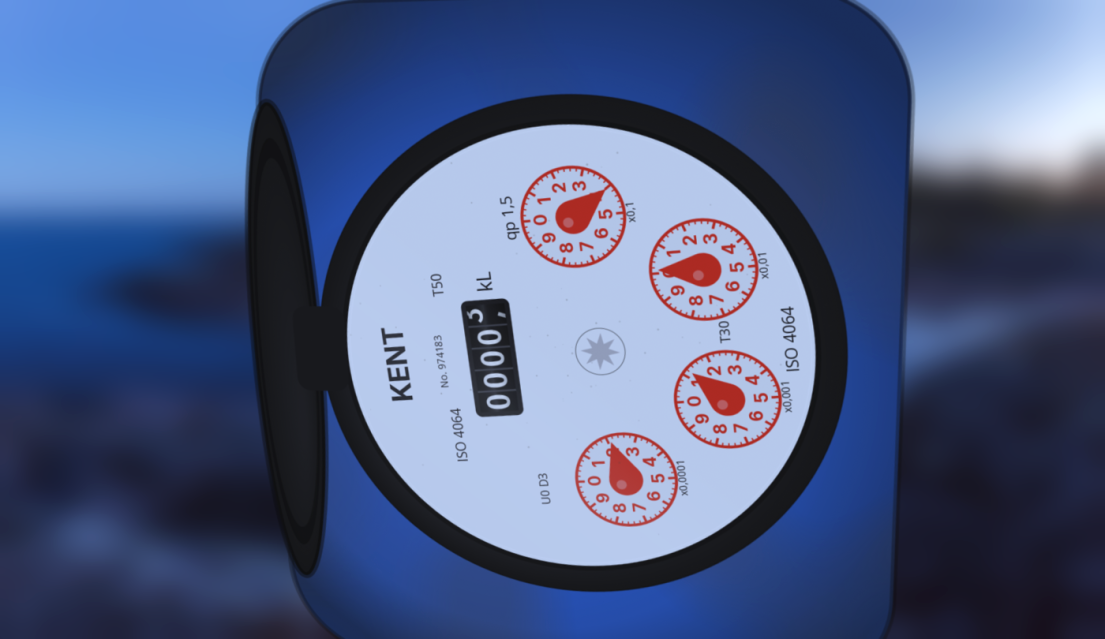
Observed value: 3.4012
